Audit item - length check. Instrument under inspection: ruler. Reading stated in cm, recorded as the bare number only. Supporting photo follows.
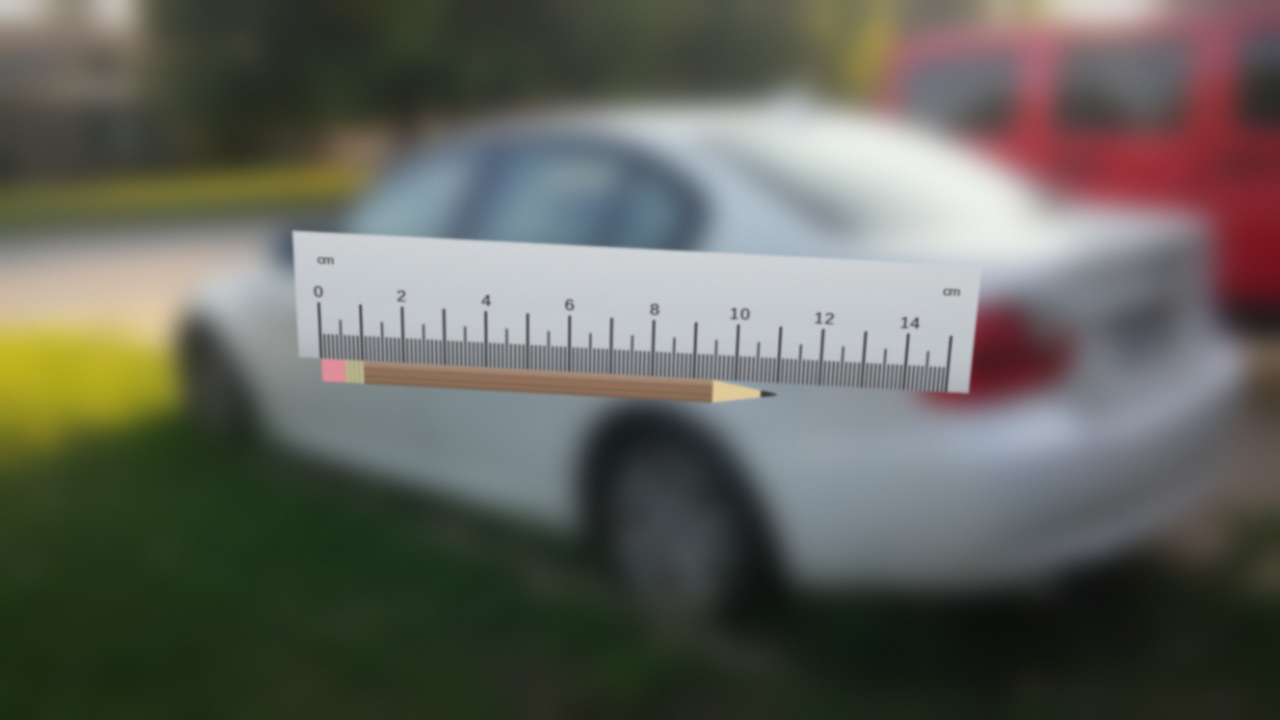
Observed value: 11
